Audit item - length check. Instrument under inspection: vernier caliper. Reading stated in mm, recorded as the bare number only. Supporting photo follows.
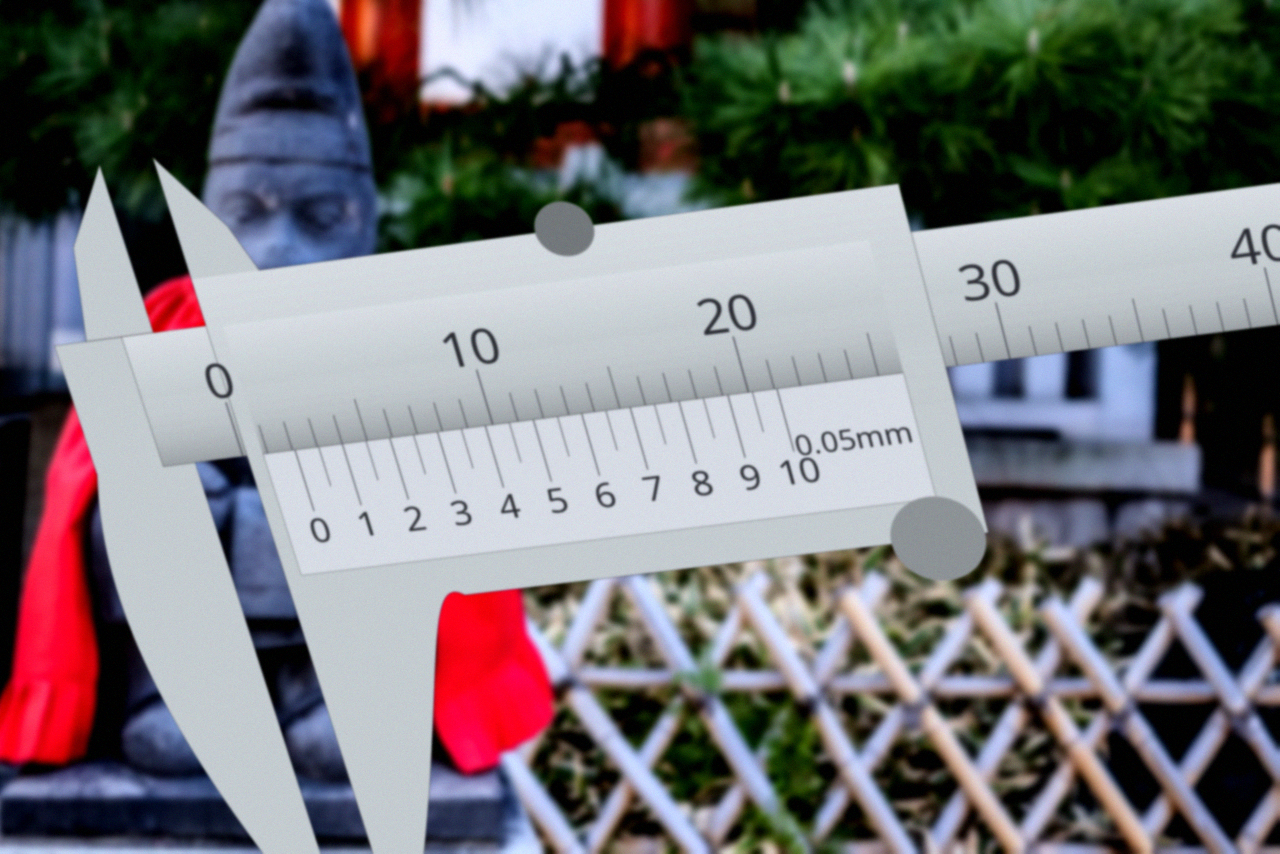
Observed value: 2.1
